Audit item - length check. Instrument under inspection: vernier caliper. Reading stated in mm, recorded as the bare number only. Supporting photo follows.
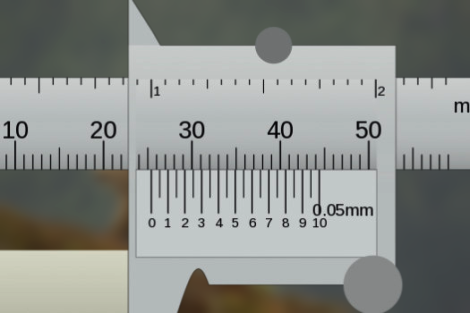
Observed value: 25.4
